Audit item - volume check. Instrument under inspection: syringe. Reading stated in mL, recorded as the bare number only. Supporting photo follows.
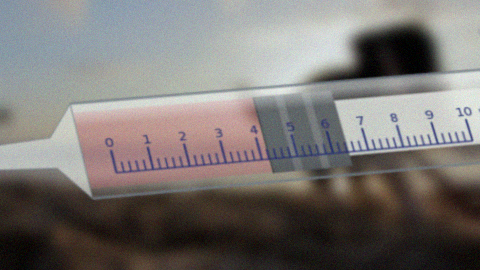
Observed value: 4.2
